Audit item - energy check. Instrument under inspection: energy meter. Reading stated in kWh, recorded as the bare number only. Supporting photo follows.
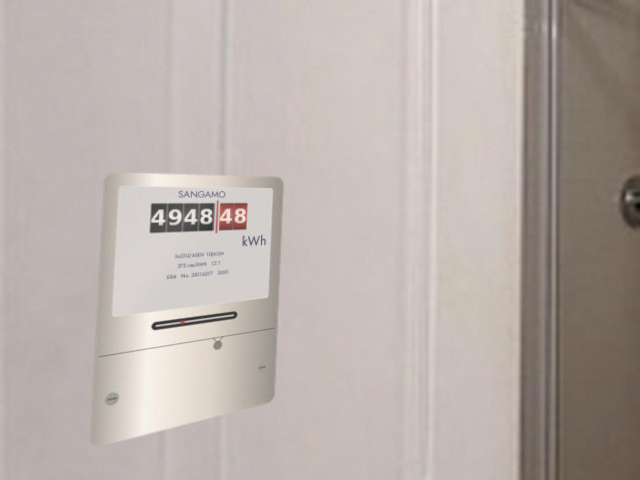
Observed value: 4948.48
